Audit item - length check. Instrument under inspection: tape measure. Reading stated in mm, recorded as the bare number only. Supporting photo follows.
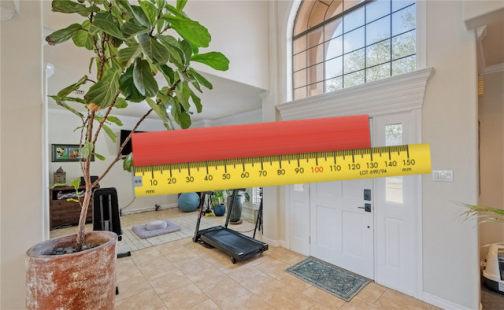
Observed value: 130
